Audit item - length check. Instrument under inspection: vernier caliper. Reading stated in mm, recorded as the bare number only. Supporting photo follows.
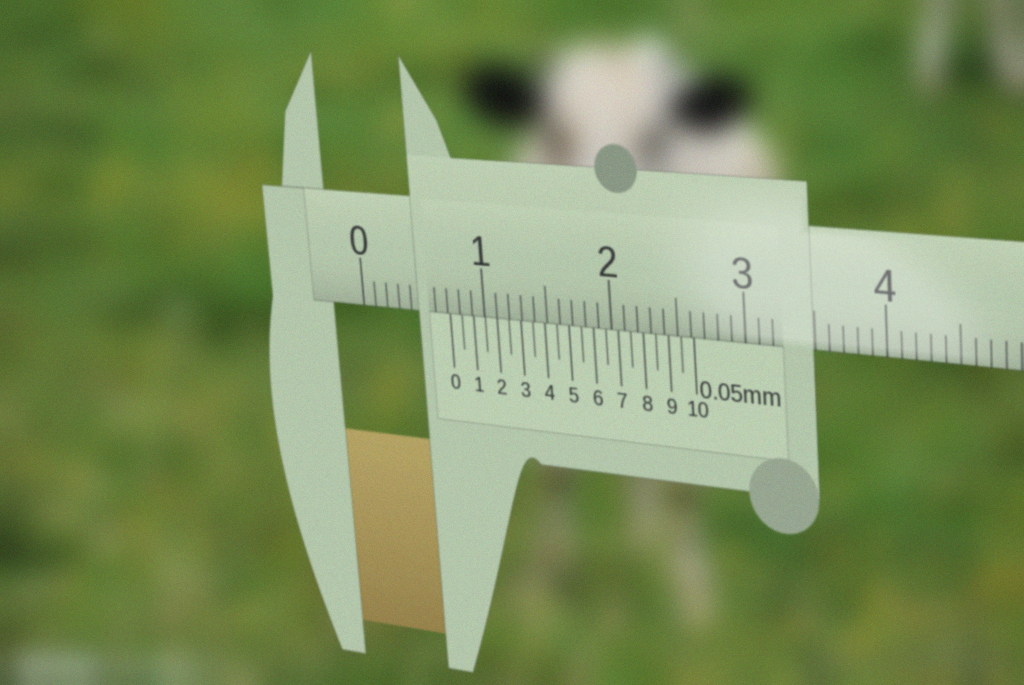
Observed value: 7.2
